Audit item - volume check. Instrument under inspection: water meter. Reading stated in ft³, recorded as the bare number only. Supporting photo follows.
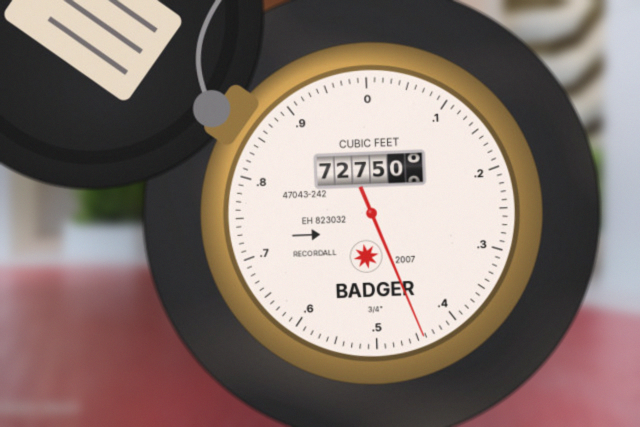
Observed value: 727508.44
